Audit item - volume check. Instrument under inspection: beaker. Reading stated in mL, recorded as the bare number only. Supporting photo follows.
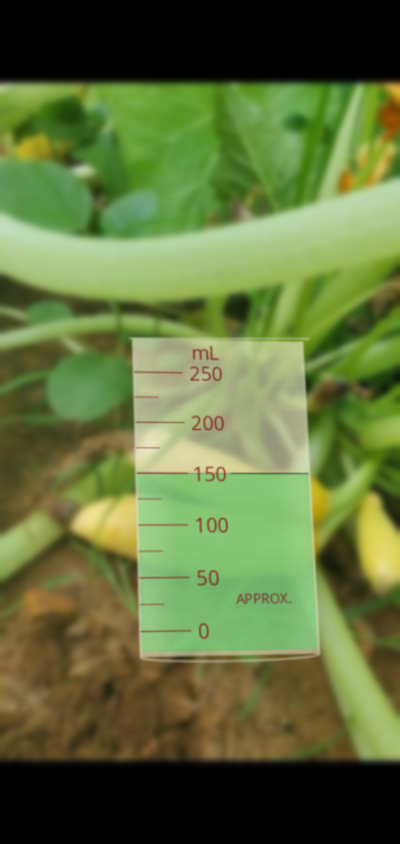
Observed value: 150
